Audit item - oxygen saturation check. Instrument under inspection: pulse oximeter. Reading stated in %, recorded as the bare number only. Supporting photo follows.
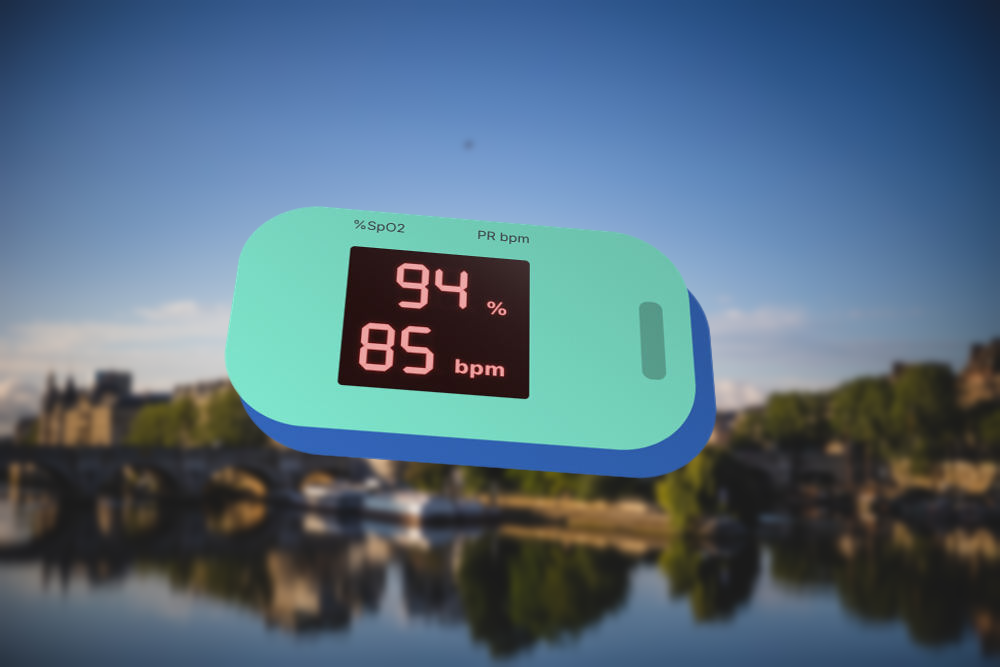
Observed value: 94
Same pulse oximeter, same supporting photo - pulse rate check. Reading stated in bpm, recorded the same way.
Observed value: 85
